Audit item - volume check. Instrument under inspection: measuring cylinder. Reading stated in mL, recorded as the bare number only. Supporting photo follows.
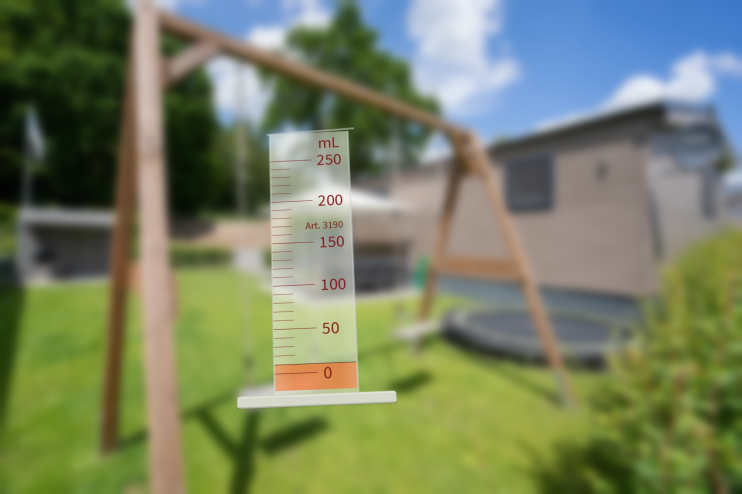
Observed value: 10
